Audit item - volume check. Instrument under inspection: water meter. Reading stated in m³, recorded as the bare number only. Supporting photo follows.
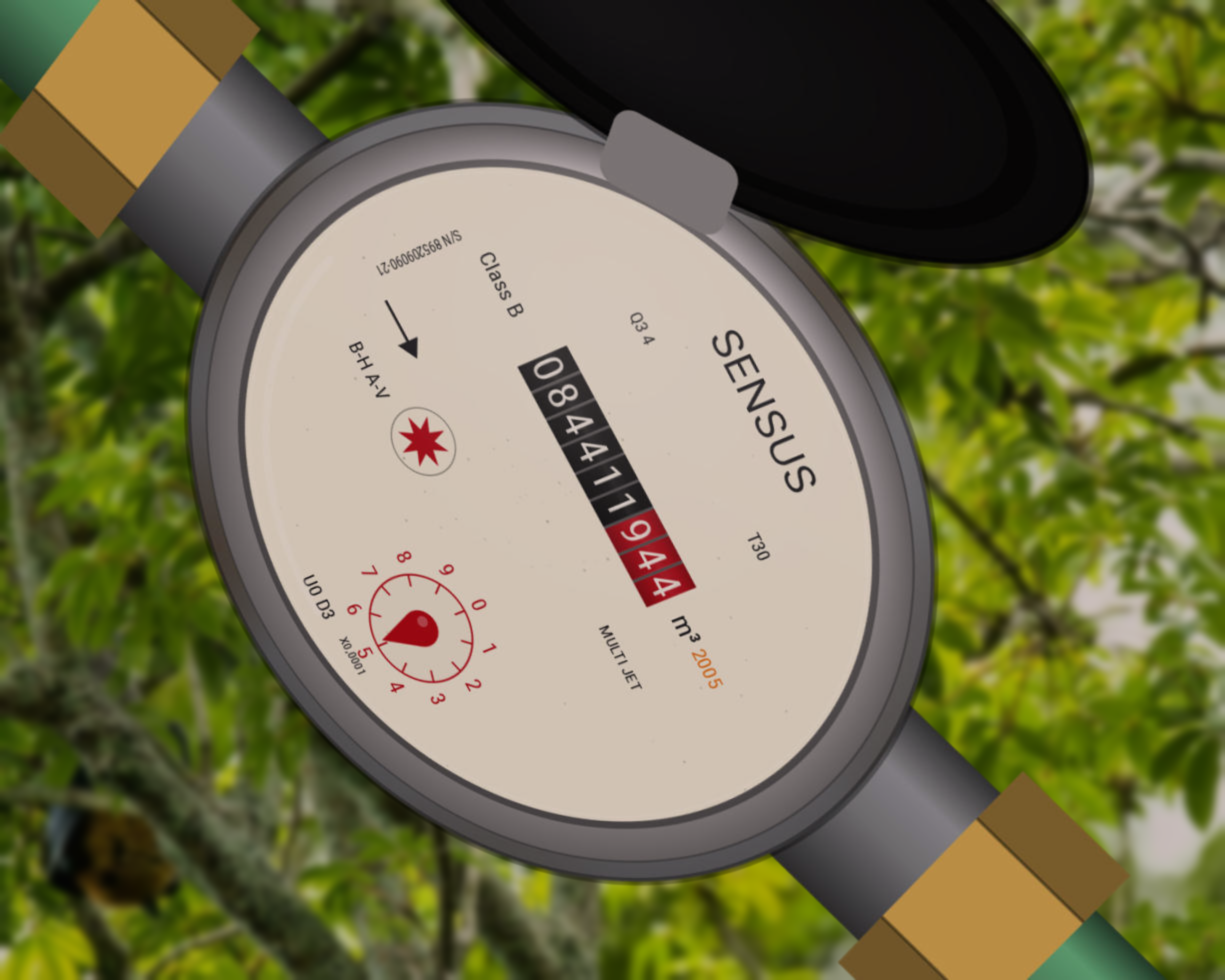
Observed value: 84411.9445
